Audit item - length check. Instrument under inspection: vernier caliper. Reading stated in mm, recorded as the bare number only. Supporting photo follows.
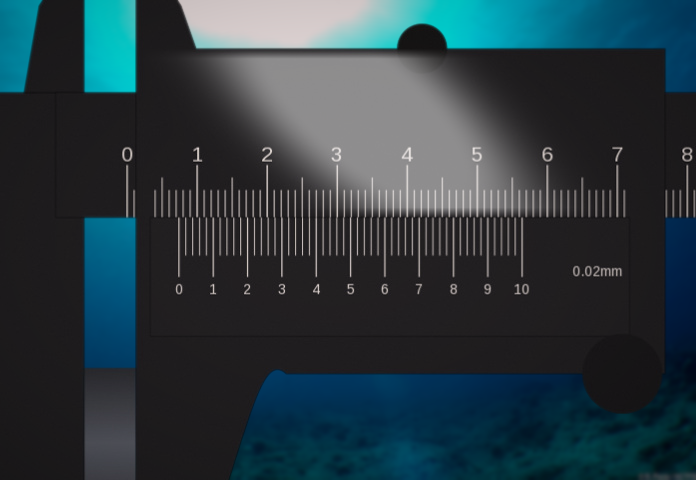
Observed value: 7.4
